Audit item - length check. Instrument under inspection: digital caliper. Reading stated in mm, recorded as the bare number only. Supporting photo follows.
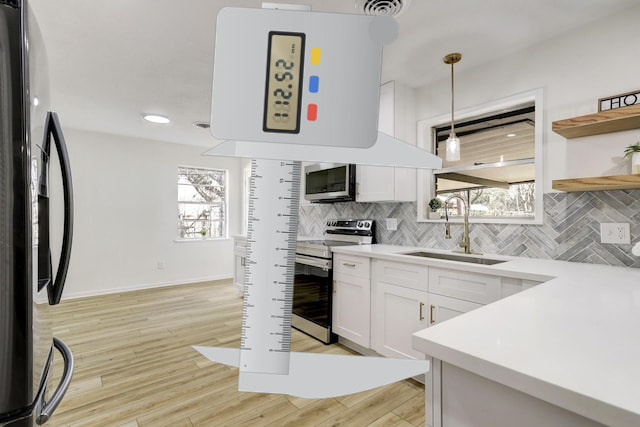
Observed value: 112.52
